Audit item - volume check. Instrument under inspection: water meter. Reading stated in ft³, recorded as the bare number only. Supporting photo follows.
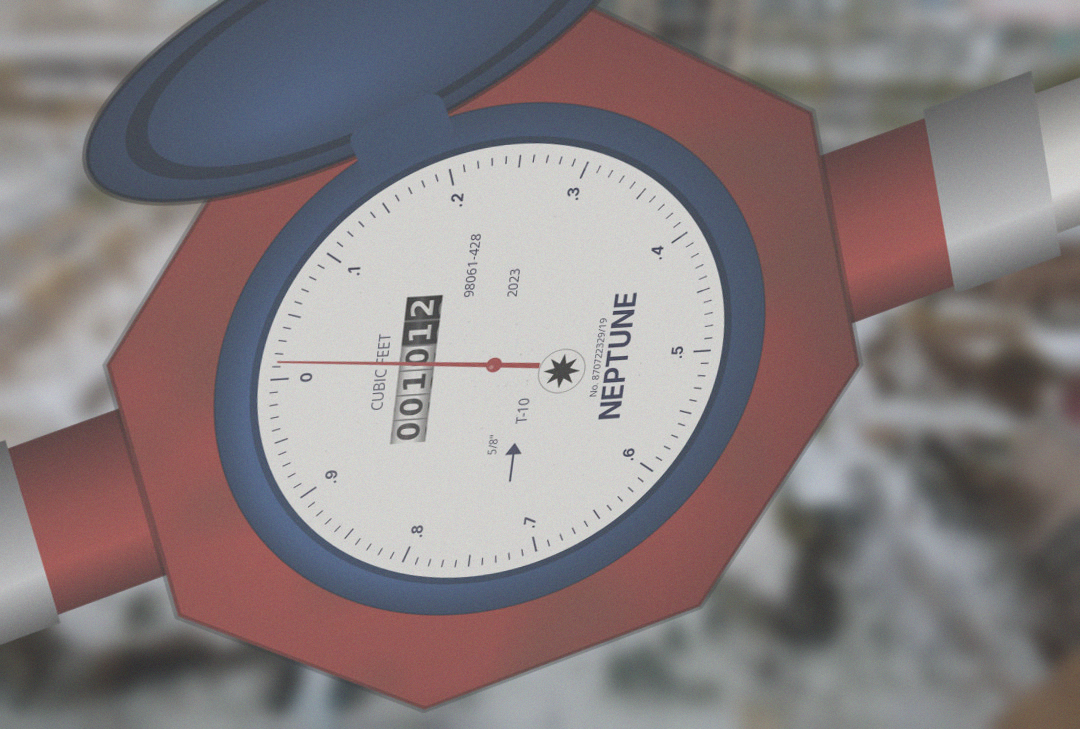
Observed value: 1012.01
